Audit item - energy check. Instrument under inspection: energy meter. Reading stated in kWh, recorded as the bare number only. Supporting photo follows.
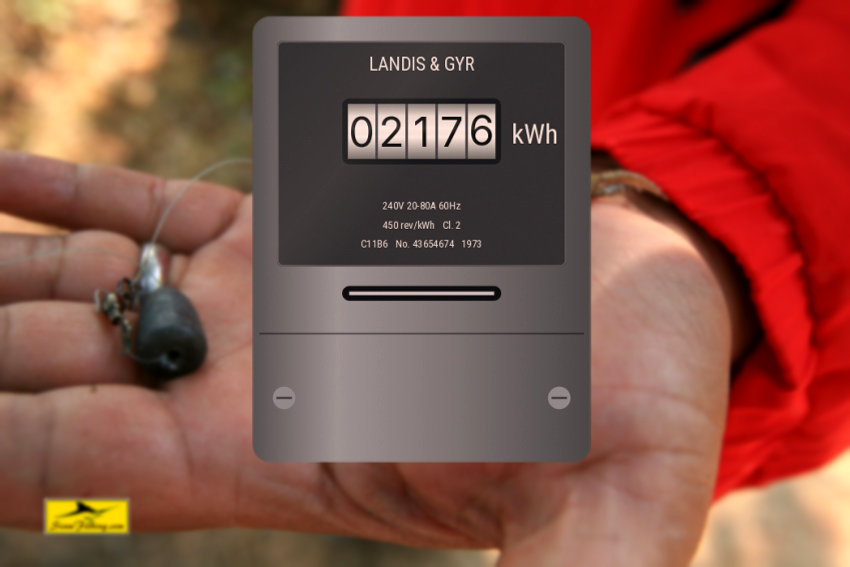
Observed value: 2176
